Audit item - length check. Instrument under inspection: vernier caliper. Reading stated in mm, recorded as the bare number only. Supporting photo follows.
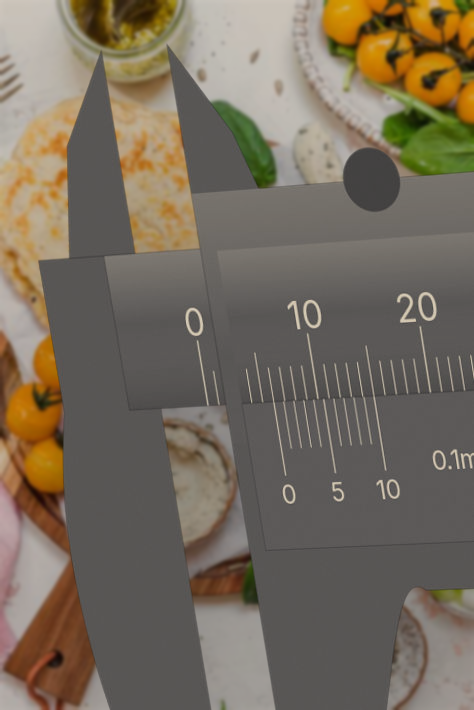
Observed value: 6.0
